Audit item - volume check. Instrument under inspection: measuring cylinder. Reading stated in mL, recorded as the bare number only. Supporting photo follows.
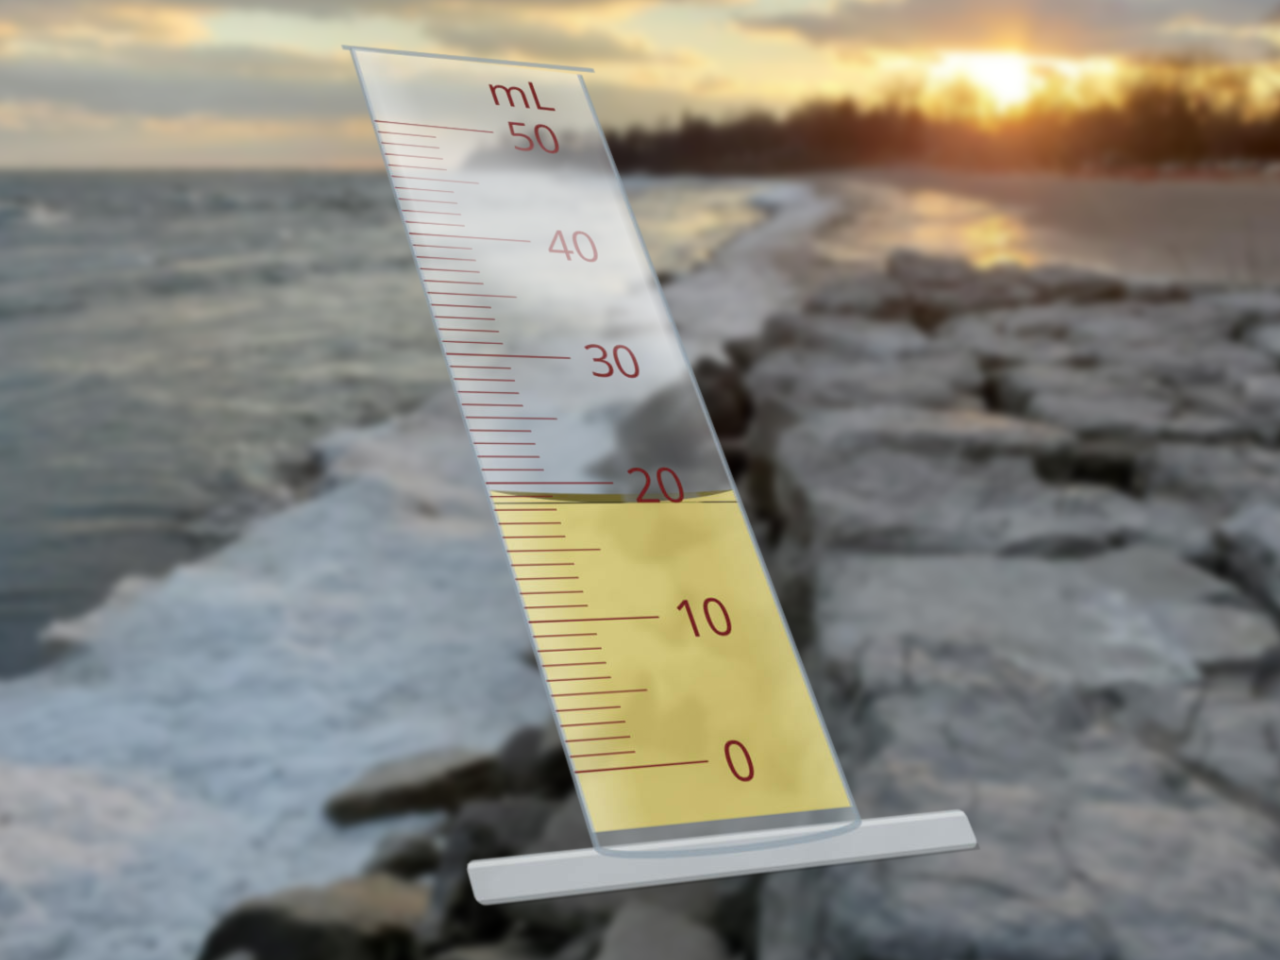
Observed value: 18.5
